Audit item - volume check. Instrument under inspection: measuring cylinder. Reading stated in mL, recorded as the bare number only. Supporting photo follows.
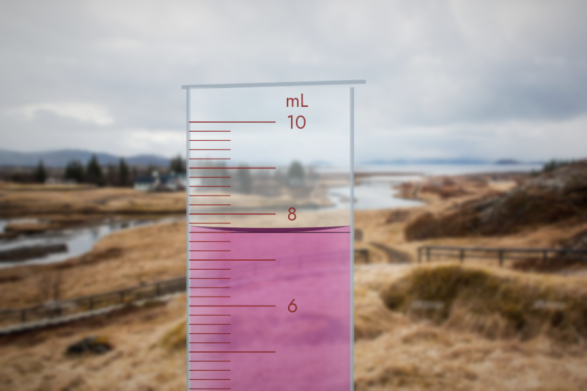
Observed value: 7.6
